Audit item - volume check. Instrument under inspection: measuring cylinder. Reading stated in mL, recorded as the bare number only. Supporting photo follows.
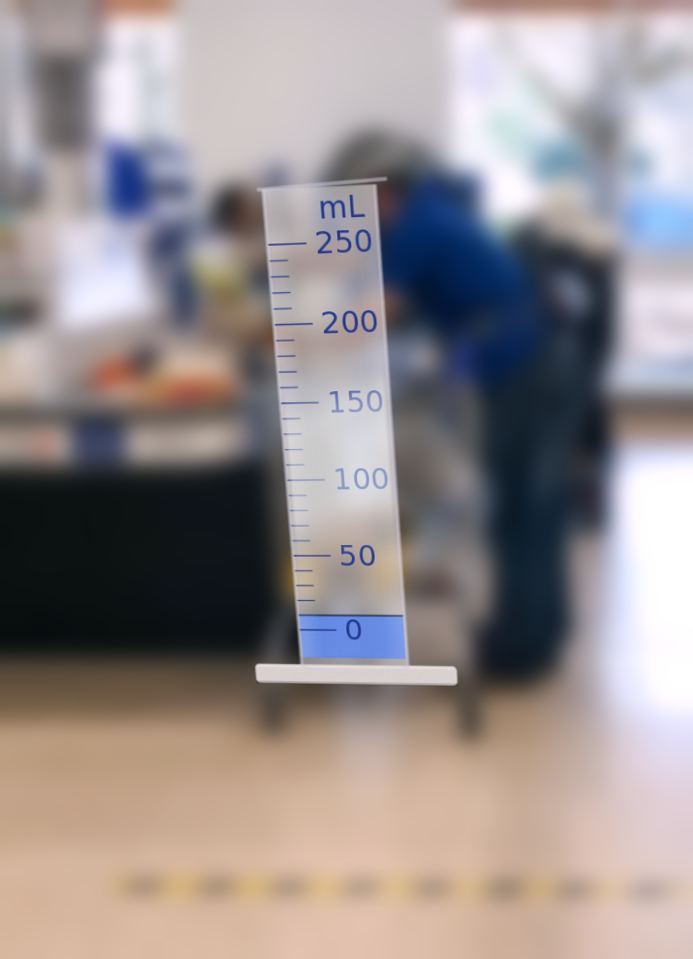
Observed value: 10
